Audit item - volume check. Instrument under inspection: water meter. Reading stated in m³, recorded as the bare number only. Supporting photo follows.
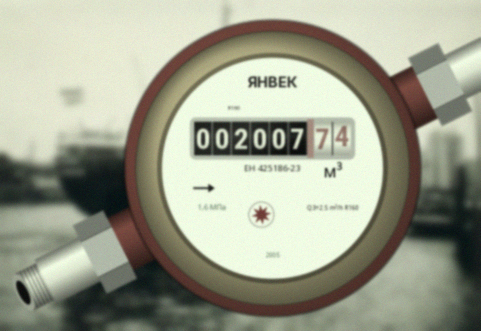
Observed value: 2007.74
